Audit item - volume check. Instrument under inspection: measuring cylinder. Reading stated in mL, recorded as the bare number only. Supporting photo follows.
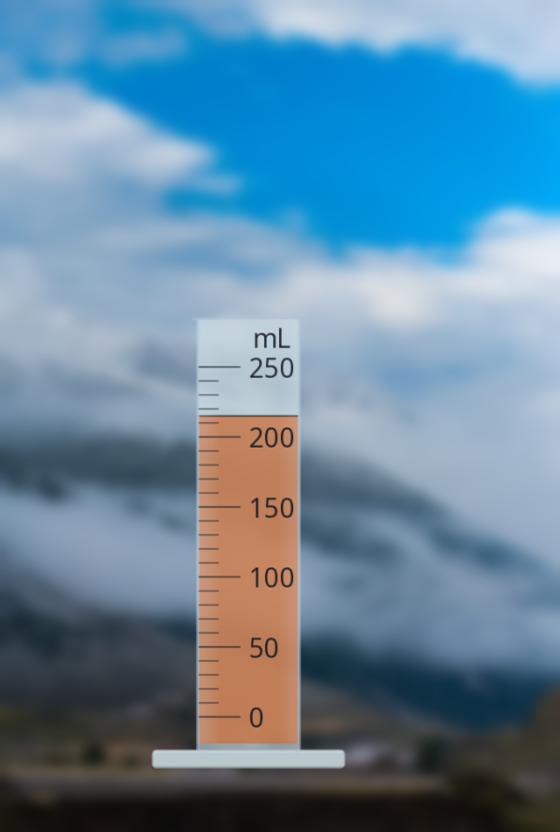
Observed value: 215
